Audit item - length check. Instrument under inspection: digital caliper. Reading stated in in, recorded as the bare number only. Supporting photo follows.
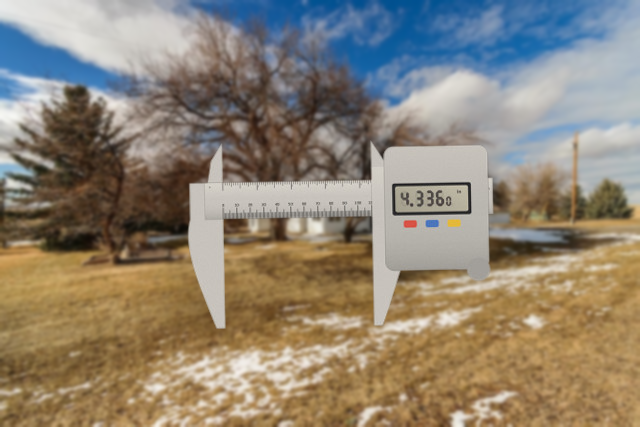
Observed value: 4.3360
